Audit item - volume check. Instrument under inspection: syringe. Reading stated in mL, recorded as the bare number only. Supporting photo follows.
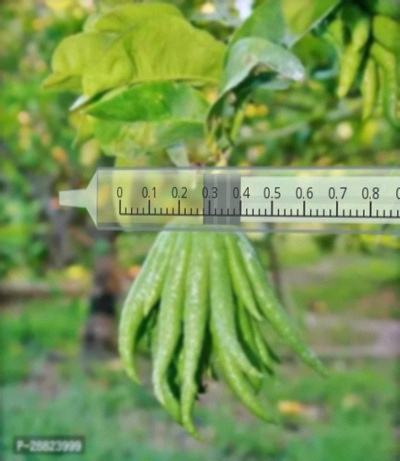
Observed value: 0.28
